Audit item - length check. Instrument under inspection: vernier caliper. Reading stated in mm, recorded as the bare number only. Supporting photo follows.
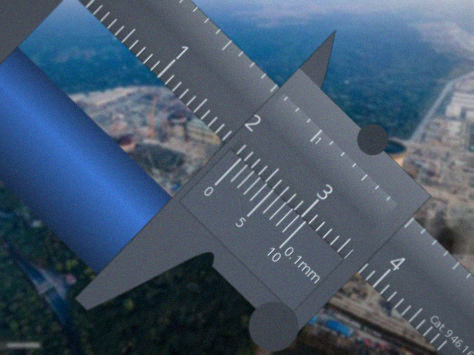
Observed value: 21.6
